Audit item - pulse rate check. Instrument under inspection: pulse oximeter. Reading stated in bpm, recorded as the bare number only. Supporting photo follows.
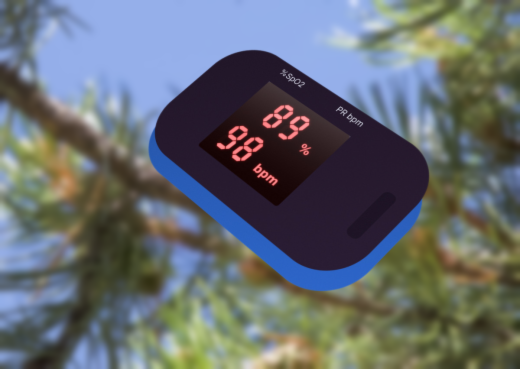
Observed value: 98
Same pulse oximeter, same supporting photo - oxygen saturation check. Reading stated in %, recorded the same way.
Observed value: 89
